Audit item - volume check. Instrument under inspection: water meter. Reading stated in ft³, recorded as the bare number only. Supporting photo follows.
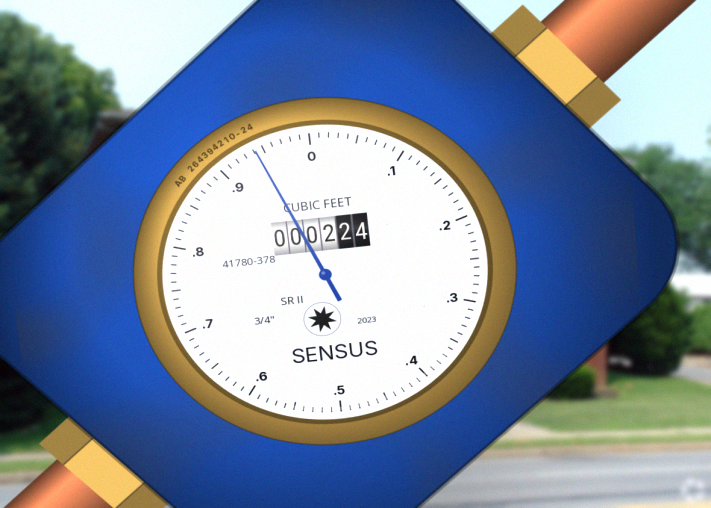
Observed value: 223.94
